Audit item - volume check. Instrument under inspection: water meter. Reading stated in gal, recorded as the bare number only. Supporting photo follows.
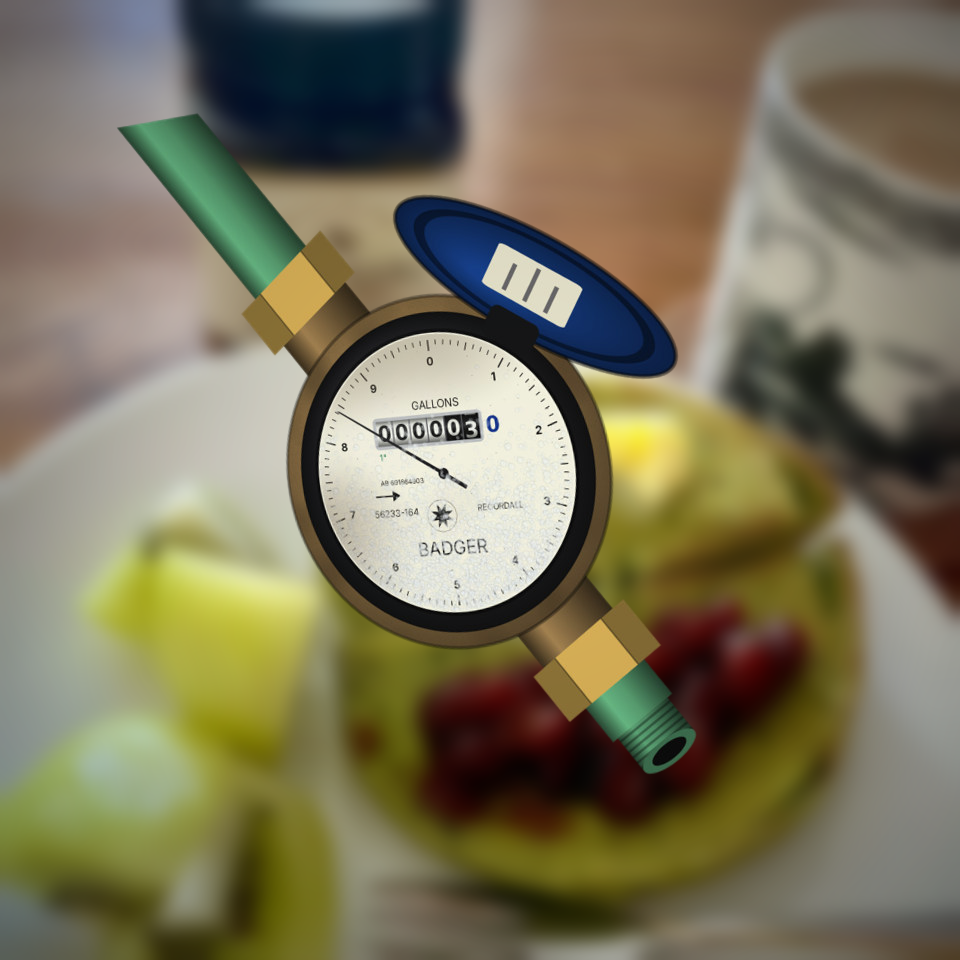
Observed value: 28.4
